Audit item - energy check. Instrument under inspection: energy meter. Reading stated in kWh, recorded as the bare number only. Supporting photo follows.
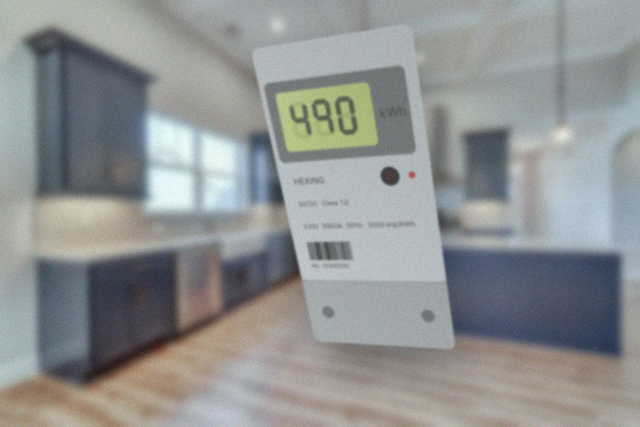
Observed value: 490
